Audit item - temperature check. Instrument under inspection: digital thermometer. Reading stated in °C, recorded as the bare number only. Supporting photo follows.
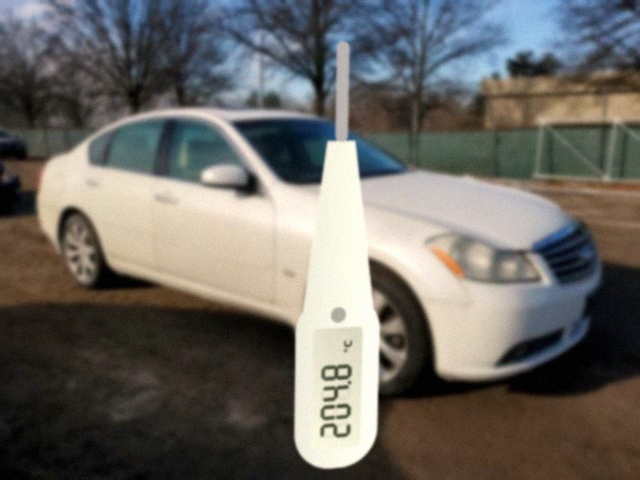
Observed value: 204.8
